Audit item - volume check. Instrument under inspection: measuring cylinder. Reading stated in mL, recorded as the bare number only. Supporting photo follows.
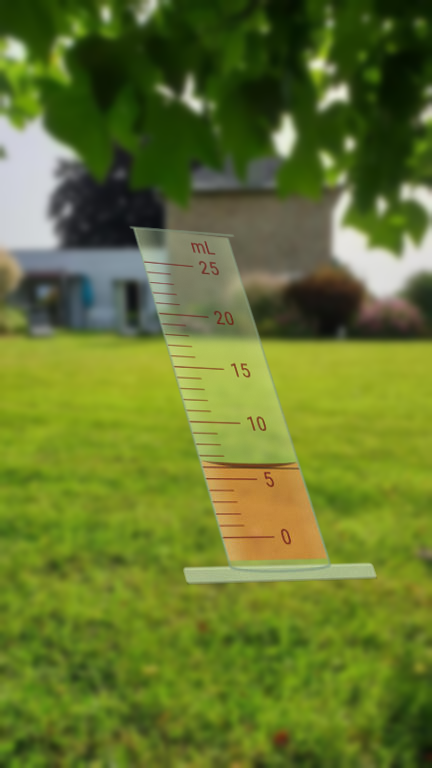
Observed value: 6
